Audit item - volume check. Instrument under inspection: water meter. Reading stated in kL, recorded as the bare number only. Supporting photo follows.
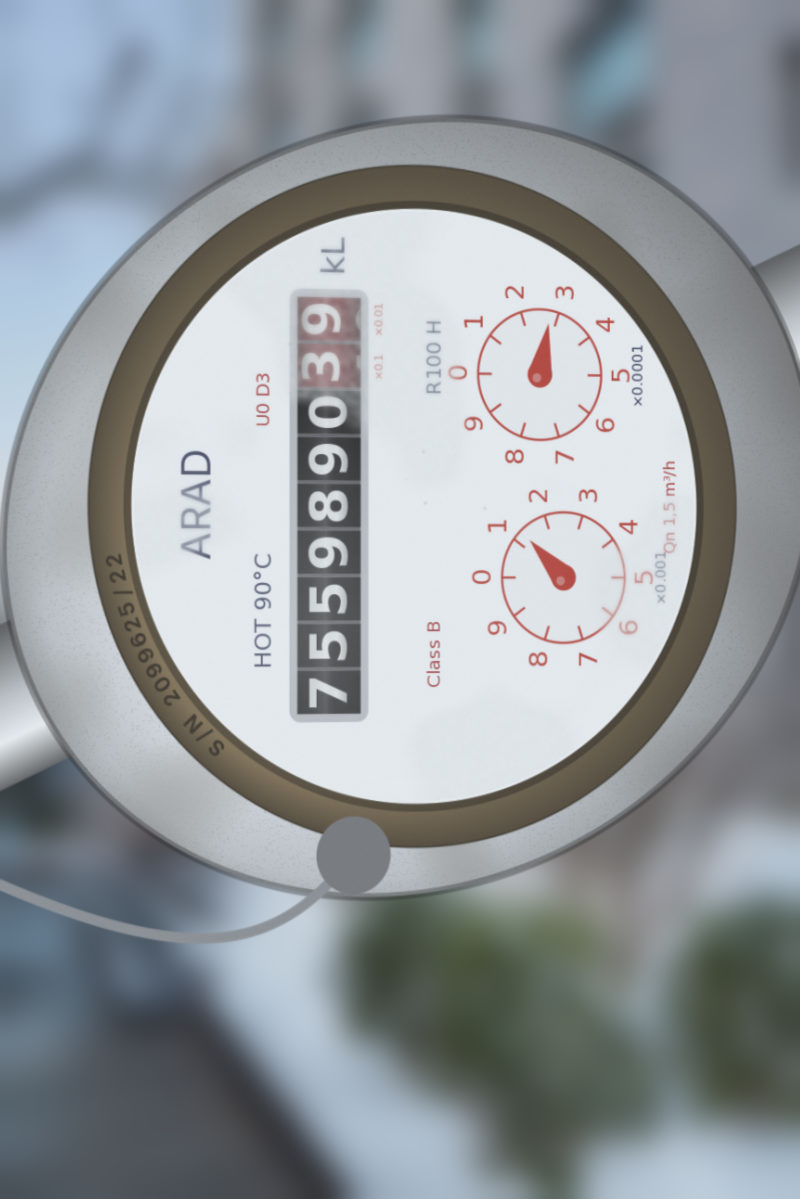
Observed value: 7559890.3912
